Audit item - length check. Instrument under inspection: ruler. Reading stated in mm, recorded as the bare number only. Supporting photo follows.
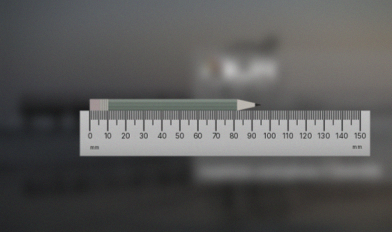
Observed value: 95
